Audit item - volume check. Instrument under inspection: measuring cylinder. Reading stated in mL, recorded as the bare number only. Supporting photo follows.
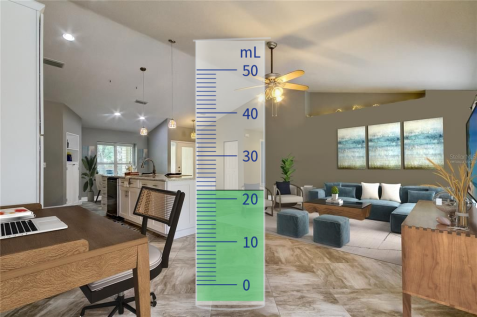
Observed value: 22
